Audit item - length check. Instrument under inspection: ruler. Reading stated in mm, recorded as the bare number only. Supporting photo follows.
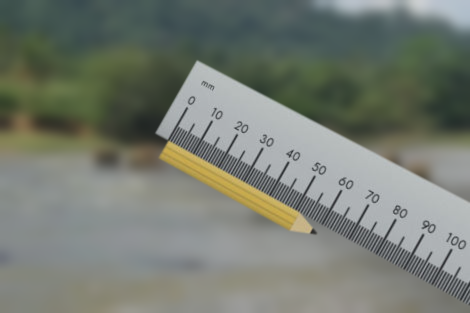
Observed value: 60
